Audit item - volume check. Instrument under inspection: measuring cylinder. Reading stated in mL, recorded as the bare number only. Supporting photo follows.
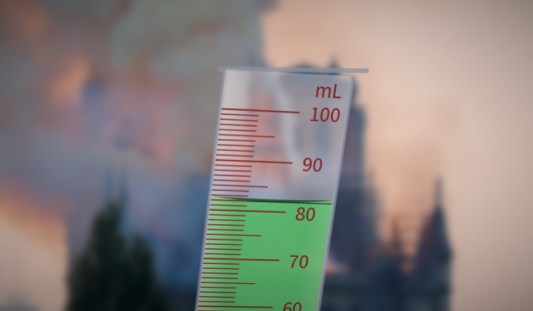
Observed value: 82
